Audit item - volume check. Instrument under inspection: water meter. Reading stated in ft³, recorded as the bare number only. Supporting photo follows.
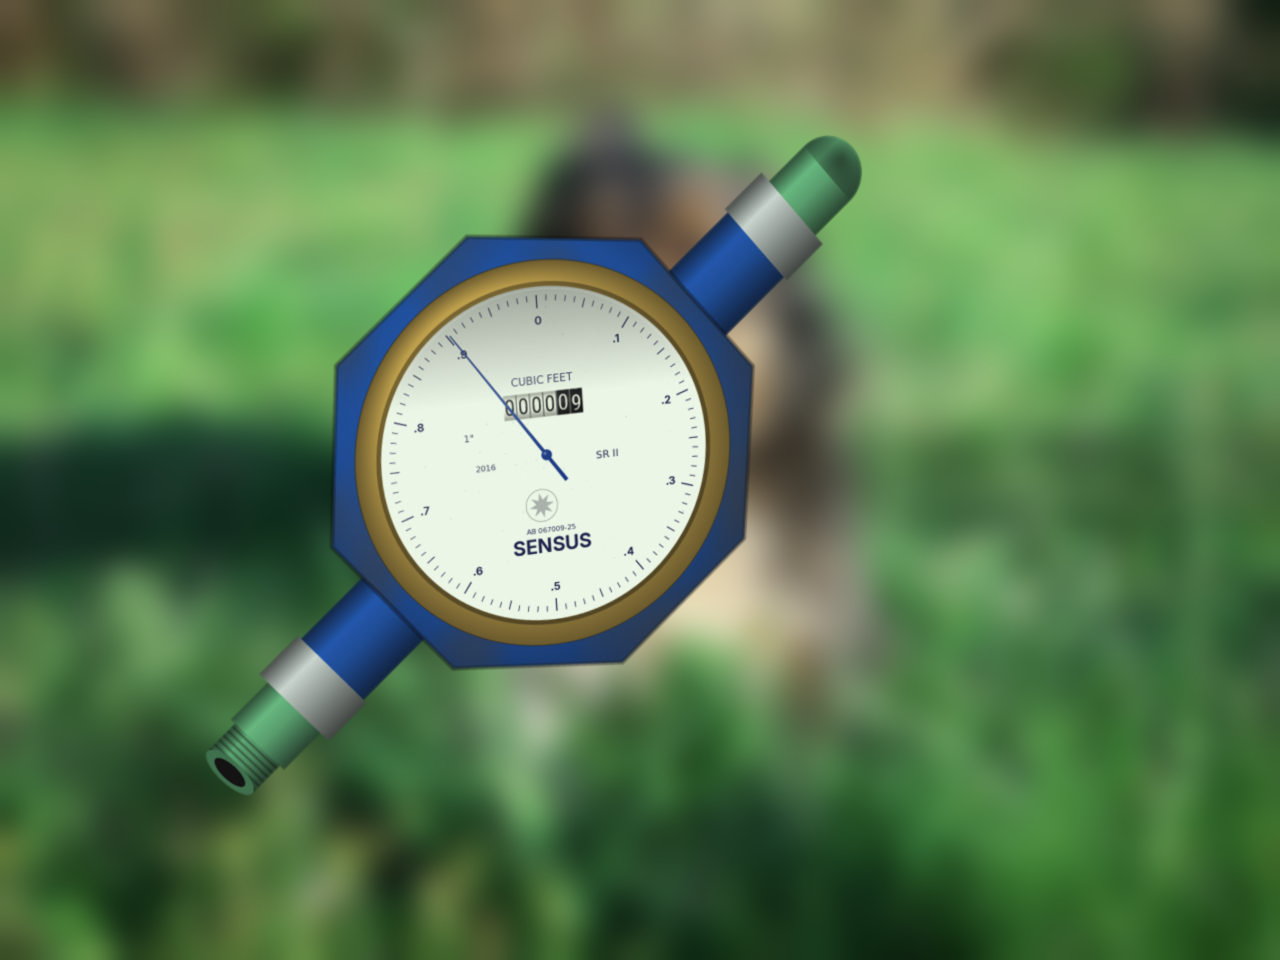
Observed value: 8.90
